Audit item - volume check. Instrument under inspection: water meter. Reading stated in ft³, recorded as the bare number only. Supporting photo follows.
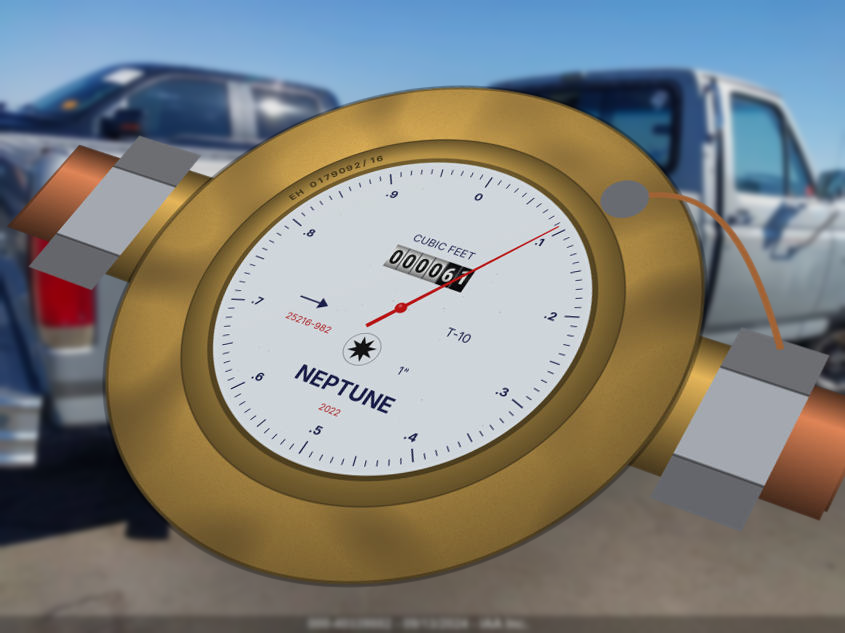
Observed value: 61.09
